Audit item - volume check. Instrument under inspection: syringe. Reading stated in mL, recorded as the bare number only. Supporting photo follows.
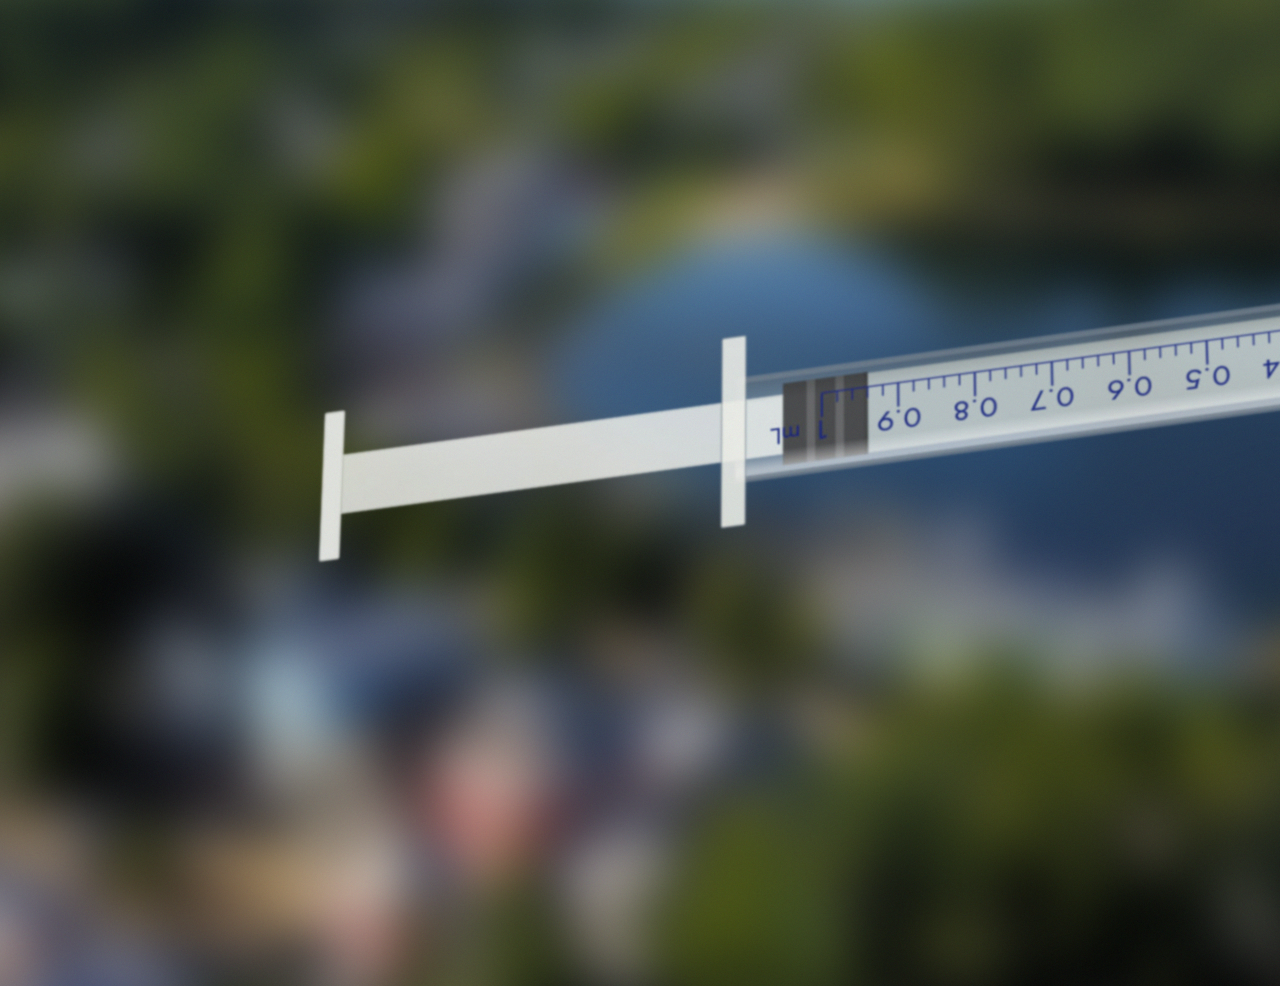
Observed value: 0.94
